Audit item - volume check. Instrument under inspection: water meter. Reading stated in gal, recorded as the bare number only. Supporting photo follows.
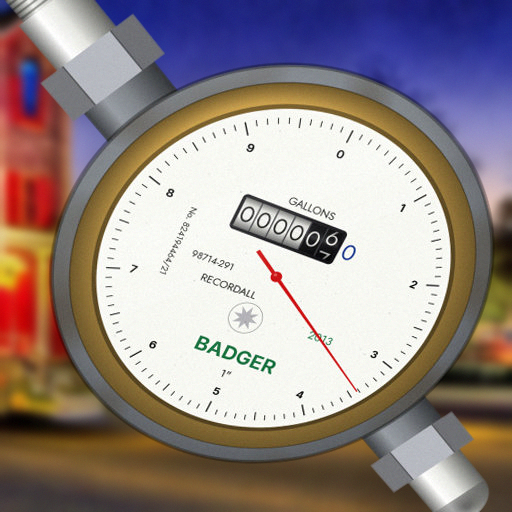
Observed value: 63.4
